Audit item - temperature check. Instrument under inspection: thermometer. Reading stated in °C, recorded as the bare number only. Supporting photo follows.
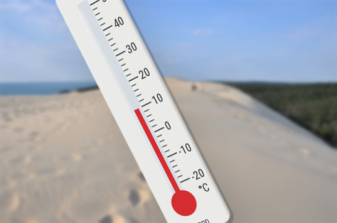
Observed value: 10
